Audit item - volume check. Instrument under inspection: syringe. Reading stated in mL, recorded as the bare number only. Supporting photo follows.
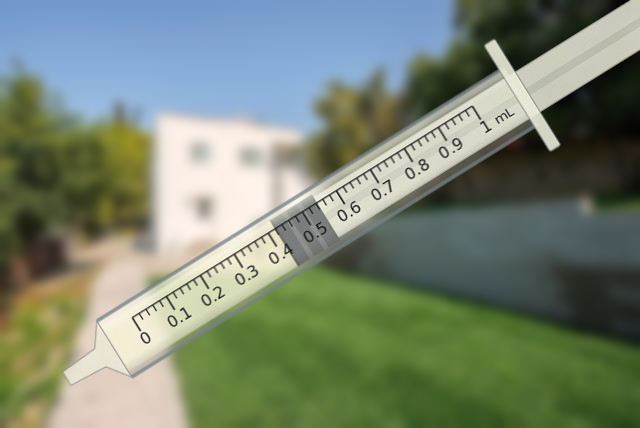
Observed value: 0.42
